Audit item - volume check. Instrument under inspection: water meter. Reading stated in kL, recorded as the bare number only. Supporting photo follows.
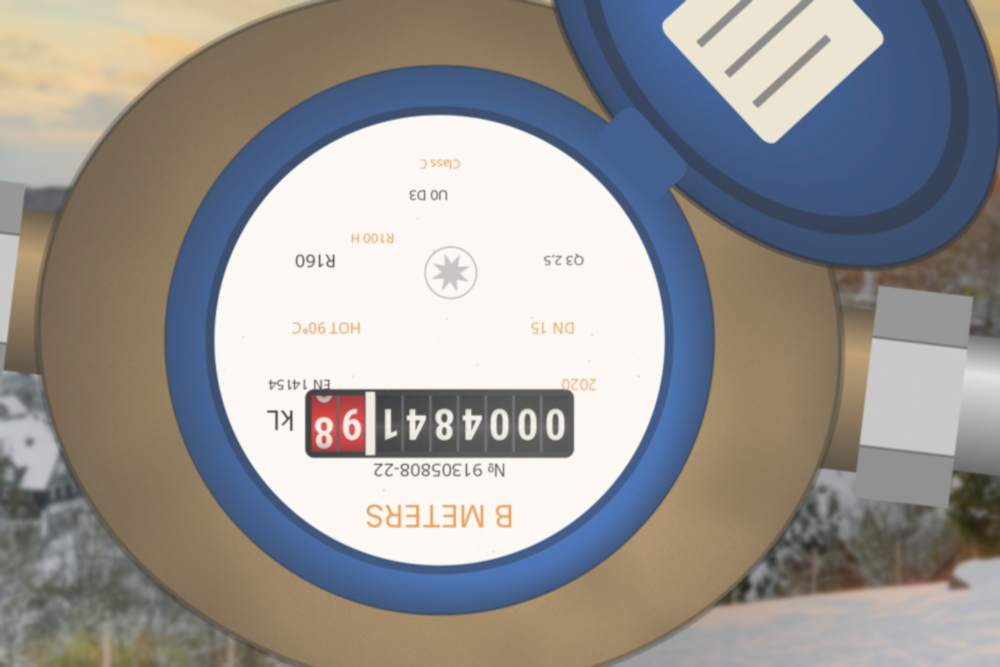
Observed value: 4841.98
